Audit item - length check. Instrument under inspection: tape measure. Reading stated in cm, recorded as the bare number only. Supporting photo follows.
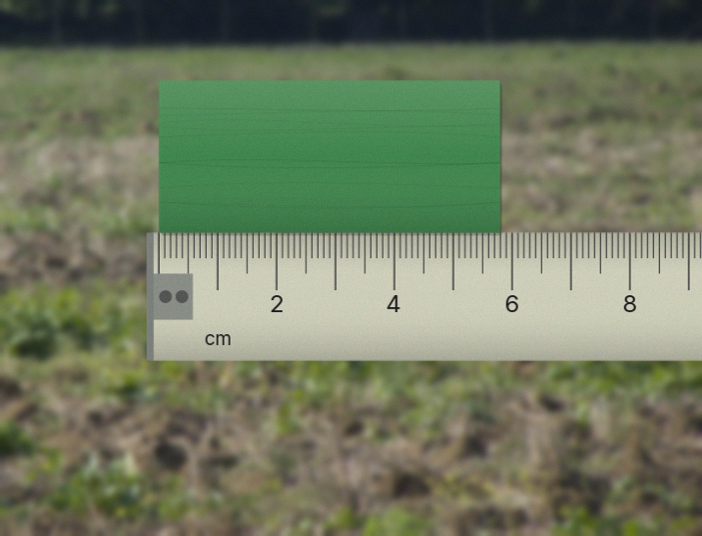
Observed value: 5.8
